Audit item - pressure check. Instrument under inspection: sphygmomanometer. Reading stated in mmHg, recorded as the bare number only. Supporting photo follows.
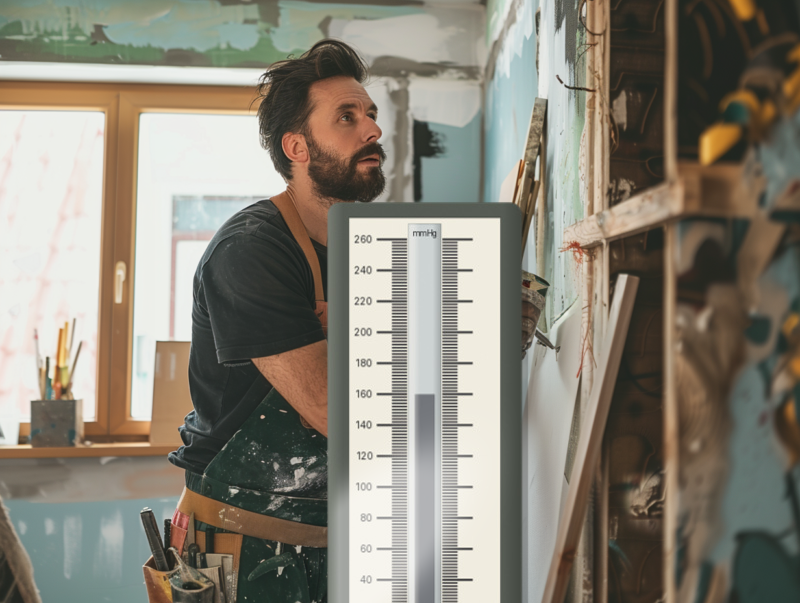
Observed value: 160
